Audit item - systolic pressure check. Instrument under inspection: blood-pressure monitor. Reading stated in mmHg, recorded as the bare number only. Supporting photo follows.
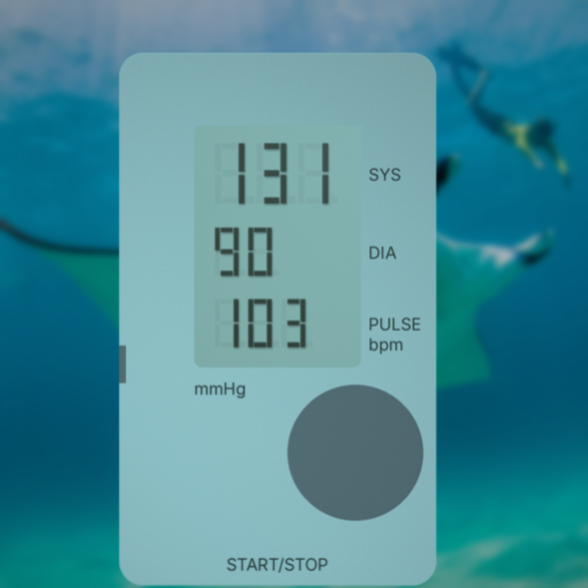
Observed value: 131
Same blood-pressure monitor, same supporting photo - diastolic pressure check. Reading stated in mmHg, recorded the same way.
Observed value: 90
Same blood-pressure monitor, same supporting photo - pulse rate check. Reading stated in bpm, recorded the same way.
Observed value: 103
